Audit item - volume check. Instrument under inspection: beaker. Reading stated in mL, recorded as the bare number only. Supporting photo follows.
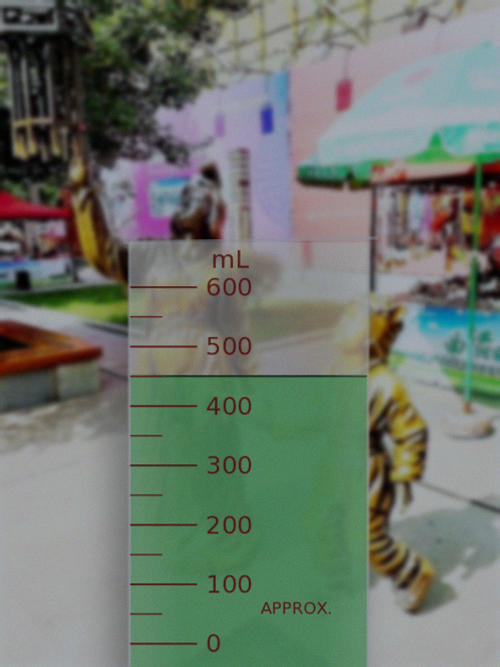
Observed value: 450
